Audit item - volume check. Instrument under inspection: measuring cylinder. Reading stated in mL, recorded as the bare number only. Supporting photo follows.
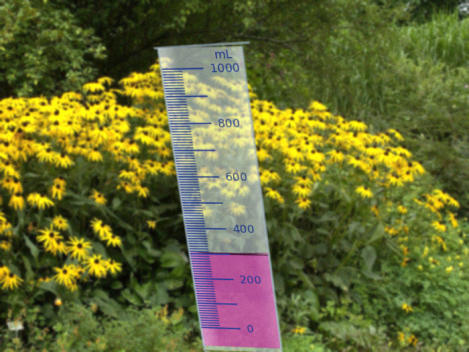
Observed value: 300
